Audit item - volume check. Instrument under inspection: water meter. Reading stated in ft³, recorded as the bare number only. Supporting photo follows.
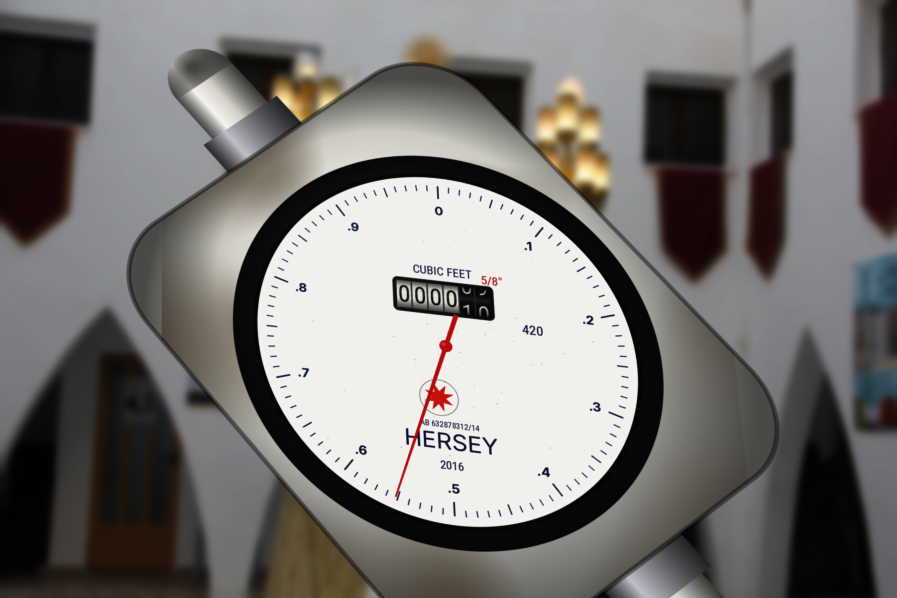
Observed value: 9.55
